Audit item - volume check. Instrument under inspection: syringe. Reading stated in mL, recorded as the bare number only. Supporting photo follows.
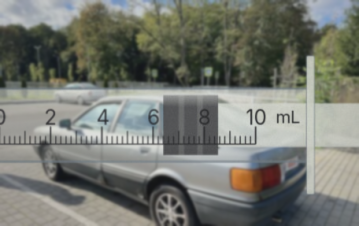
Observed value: 6.4
